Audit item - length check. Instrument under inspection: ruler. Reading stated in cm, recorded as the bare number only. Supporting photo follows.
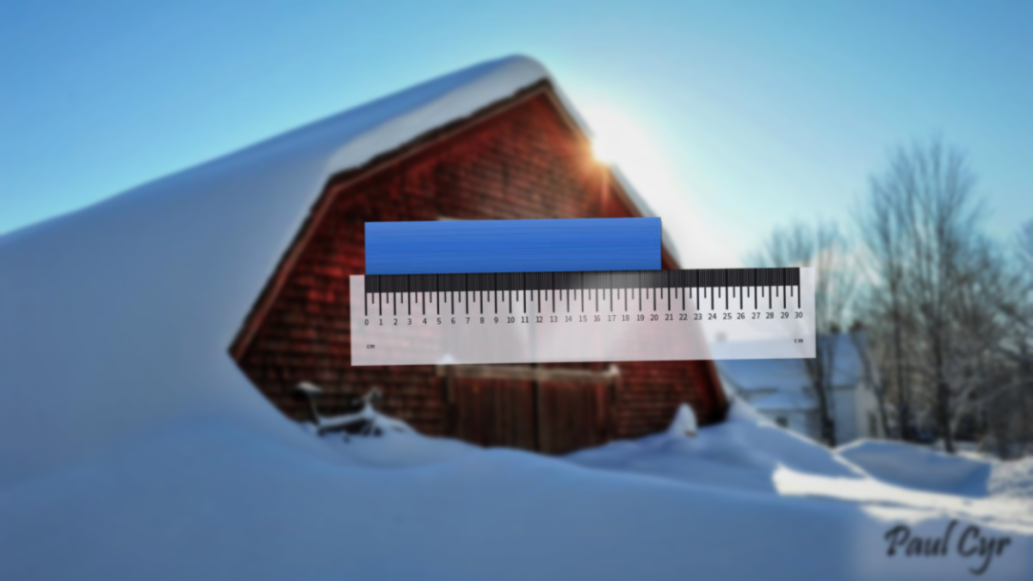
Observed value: 20.5
